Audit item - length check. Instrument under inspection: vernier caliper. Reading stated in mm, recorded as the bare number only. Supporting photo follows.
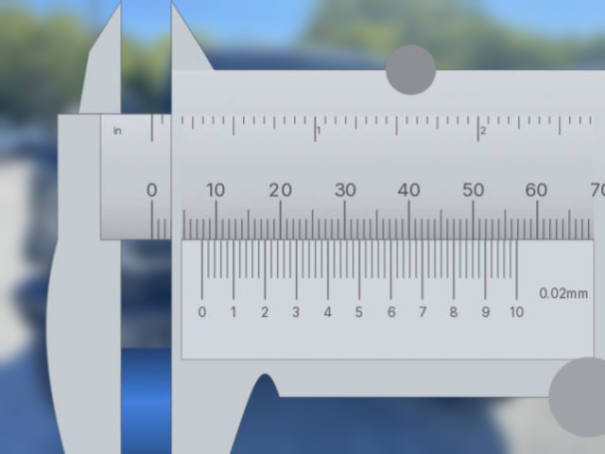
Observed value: 7.8
